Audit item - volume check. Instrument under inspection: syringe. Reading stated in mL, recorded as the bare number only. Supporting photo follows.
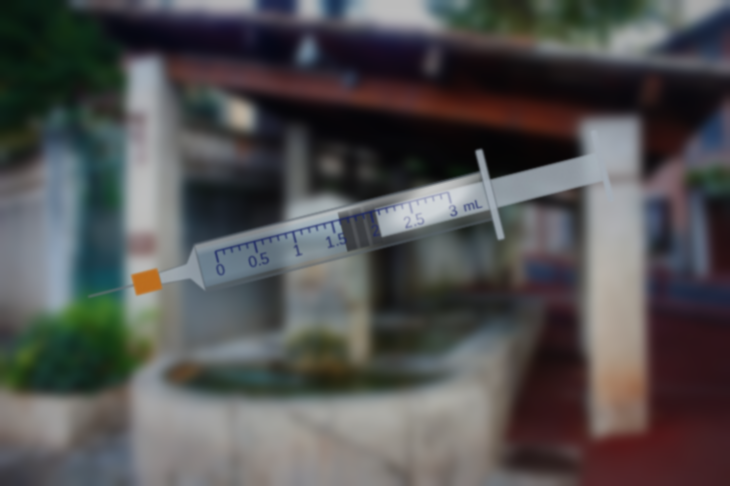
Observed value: 1.6
